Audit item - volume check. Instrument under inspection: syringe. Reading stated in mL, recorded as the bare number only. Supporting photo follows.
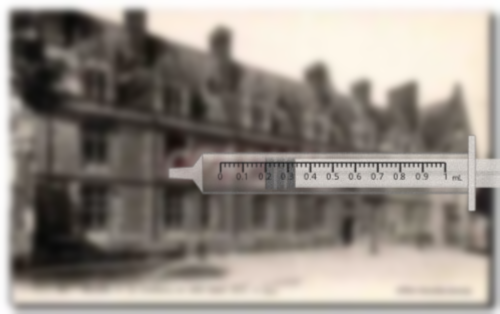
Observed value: 0.2
